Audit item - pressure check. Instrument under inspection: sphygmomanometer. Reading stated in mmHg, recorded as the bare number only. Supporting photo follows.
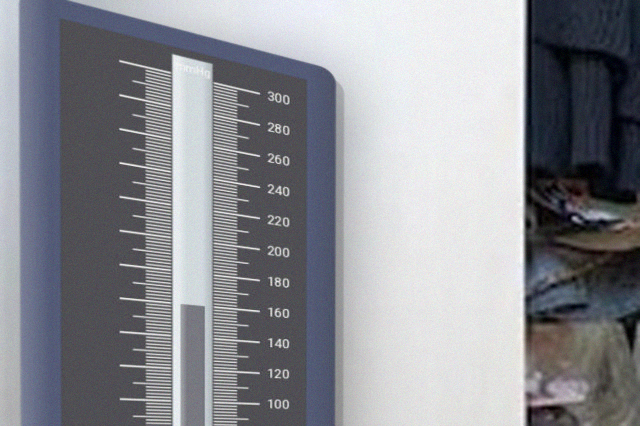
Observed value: 160
